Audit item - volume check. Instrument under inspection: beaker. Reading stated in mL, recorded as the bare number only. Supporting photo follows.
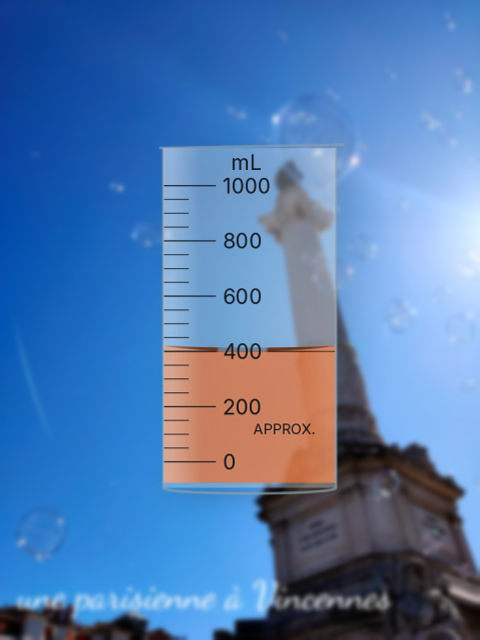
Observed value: 400
